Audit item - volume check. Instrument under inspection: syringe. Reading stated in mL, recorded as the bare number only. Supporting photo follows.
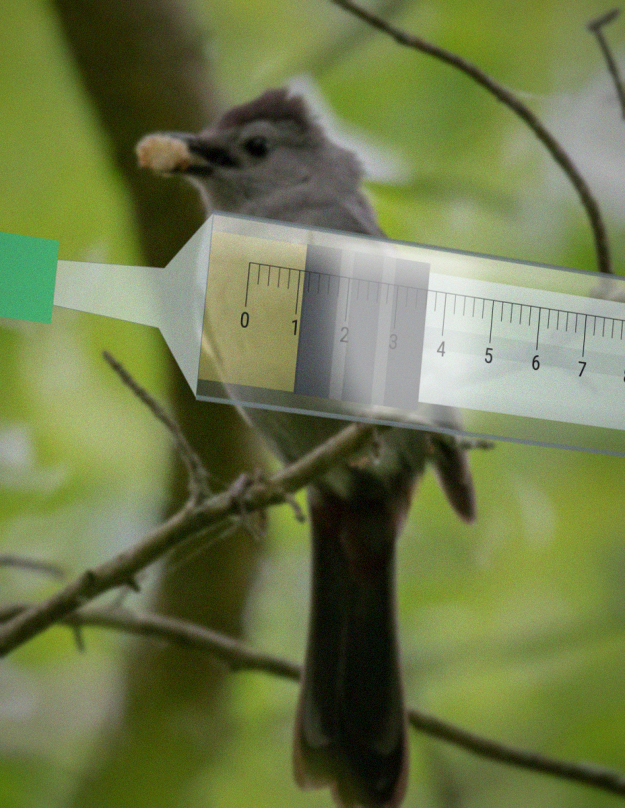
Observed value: 1.1
